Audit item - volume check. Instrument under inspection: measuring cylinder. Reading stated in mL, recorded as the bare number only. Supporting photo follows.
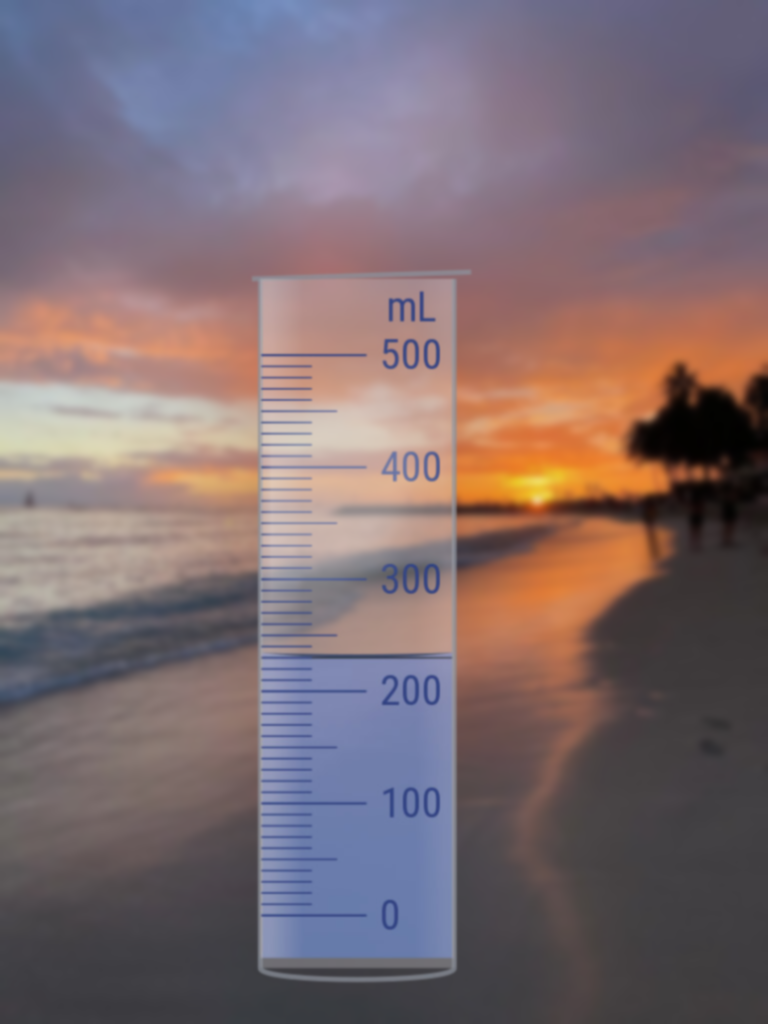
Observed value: 230
